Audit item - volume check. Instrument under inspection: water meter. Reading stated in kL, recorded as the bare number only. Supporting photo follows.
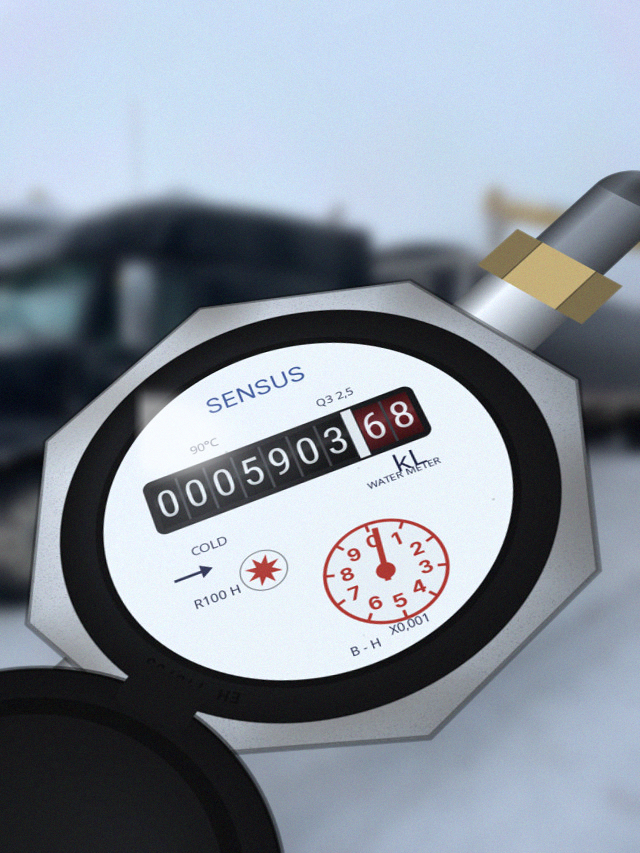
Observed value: 5903.680
